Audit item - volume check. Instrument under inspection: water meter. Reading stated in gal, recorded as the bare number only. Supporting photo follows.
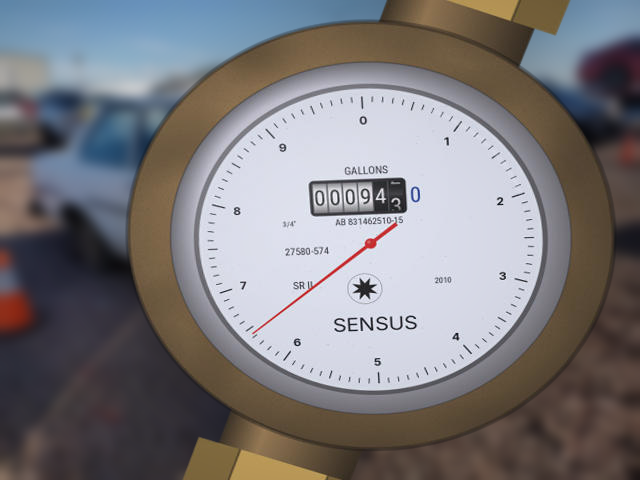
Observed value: 9426.4
